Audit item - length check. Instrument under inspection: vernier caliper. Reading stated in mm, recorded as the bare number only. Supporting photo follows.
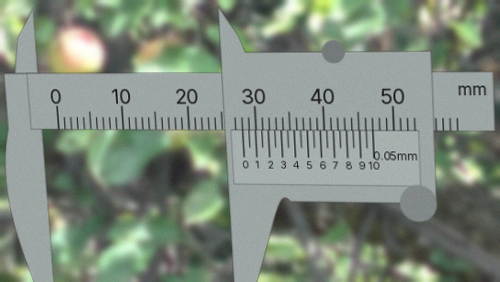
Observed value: 28.0
